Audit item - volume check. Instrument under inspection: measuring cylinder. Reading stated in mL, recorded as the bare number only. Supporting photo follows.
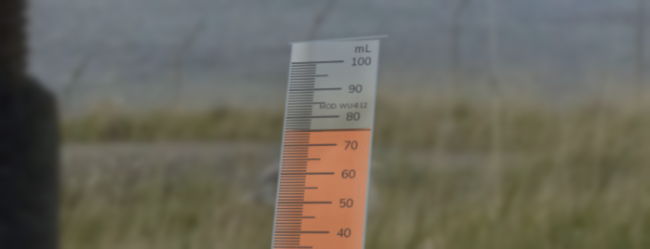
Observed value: 75
